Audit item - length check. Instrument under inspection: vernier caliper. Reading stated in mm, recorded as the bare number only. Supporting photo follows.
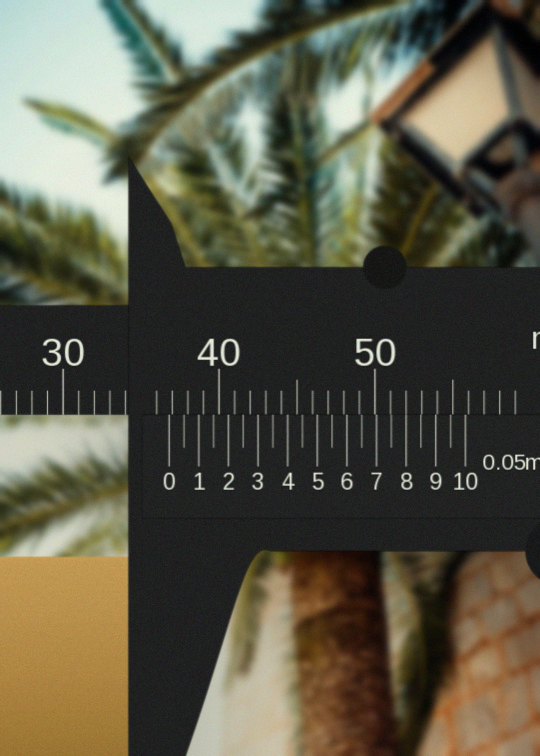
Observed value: 36.8
